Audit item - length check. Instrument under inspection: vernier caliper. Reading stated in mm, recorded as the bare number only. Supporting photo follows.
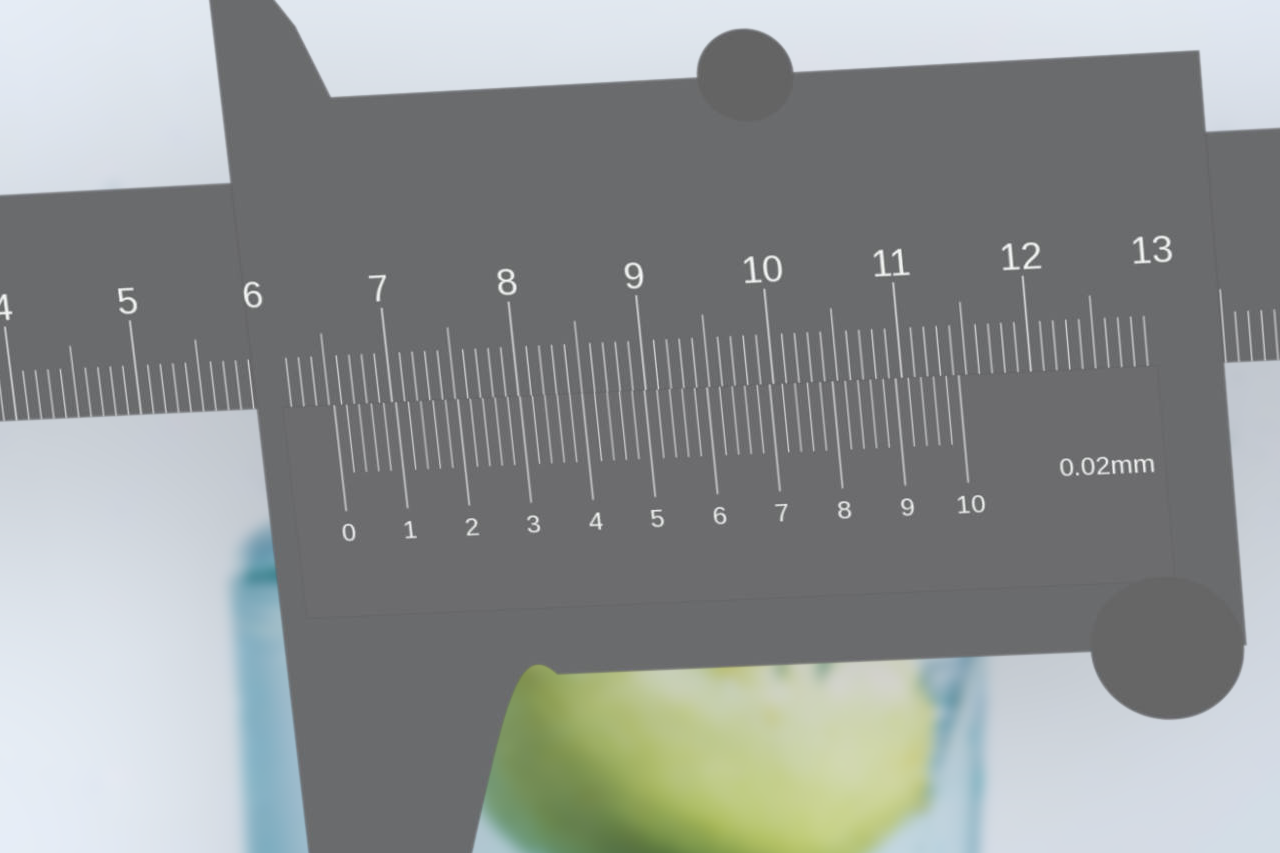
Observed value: 65.4
